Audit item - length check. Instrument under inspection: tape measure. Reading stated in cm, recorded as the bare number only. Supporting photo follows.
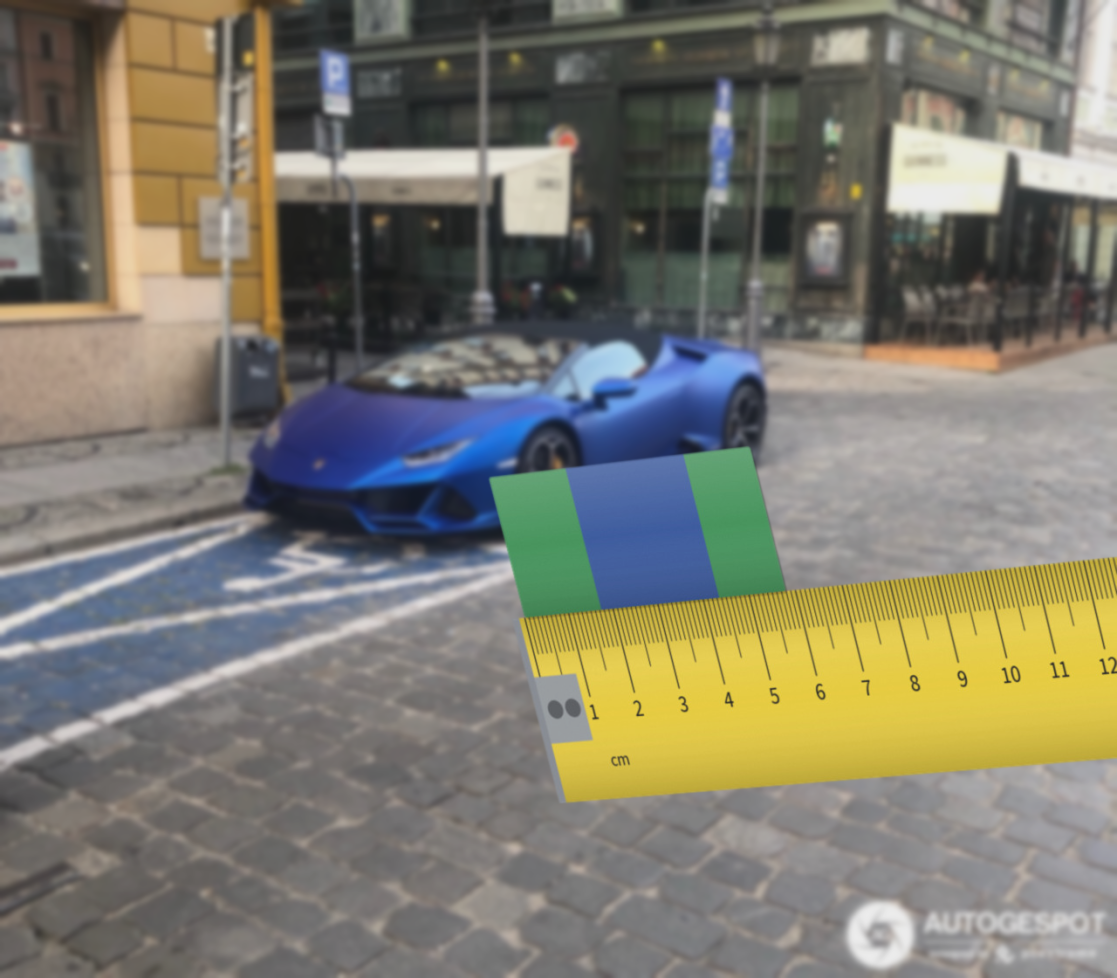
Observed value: 5.8
